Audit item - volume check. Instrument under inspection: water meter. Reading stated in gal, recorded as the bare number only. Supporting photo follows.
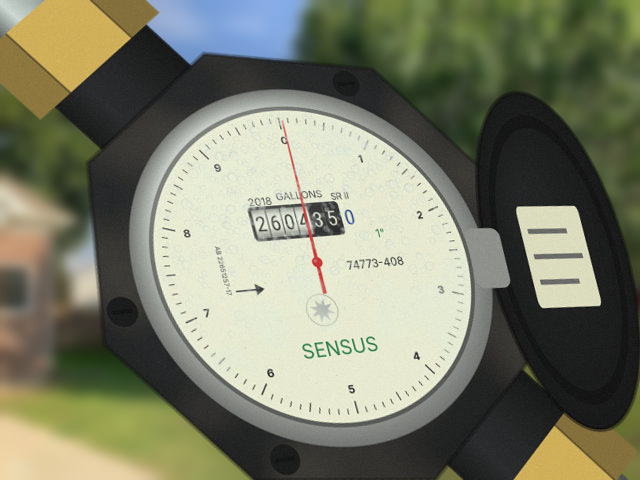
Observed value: 2604350.0
